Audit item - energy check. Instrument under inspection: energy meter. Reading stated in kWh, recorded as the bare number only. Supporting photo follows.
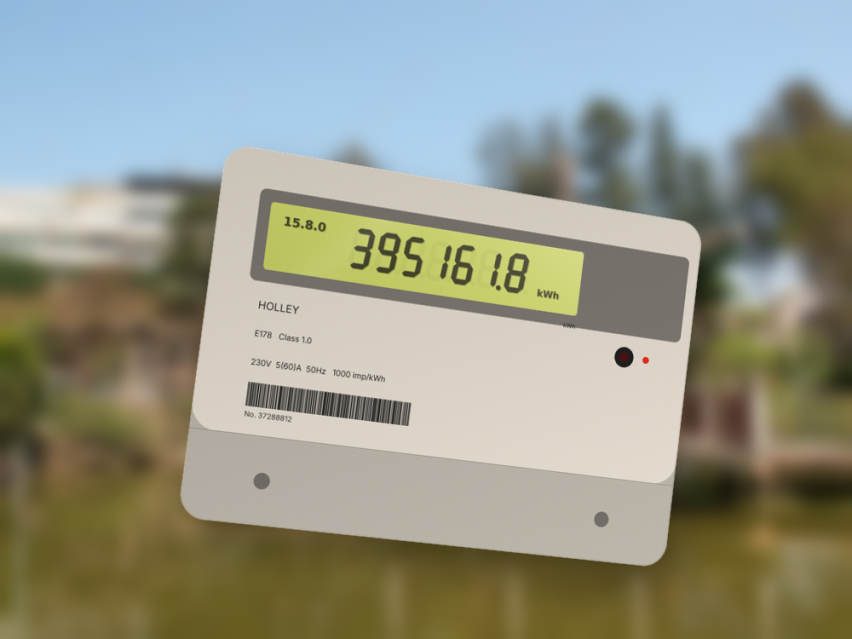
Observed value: 395161.8
